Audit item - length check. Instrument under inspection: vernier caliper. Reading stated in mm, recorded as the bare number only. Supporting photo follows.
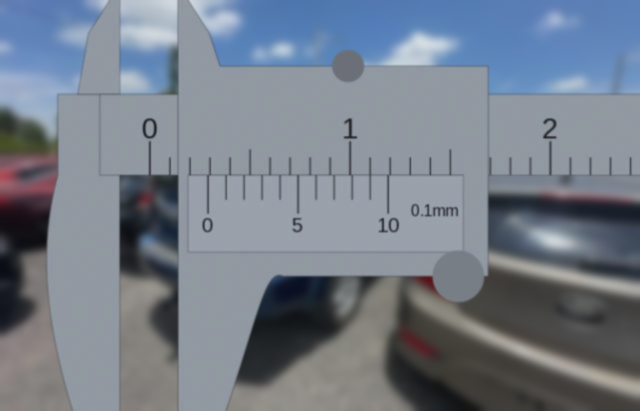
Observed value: 2.9
